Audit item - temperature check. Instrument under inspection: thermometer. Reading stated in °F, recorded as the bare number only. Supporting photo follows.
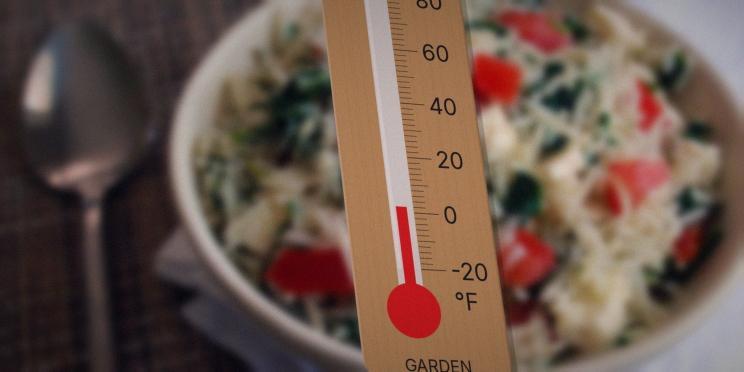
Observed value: 2
